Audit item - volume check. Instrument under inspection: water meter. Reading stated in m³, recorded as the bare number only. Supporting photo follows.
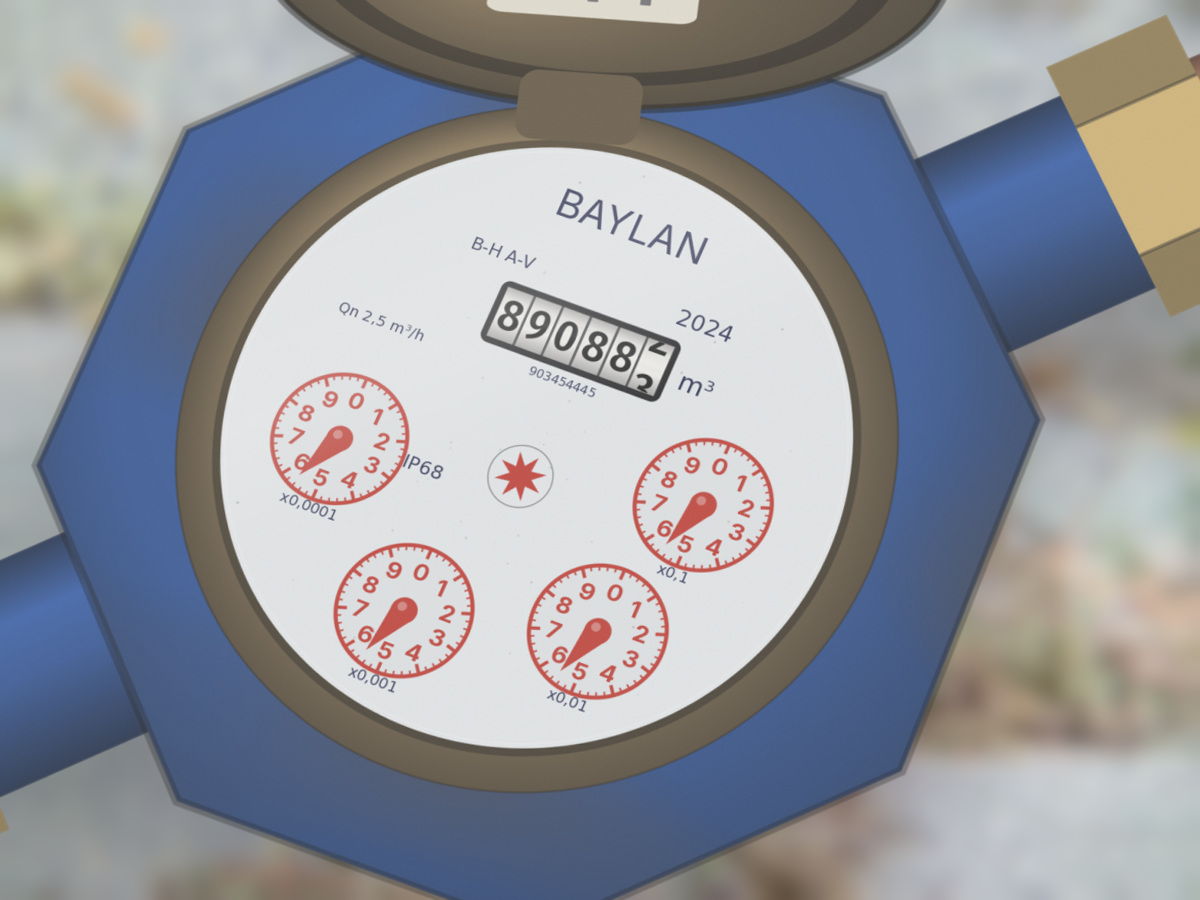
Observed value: 890882.5555
